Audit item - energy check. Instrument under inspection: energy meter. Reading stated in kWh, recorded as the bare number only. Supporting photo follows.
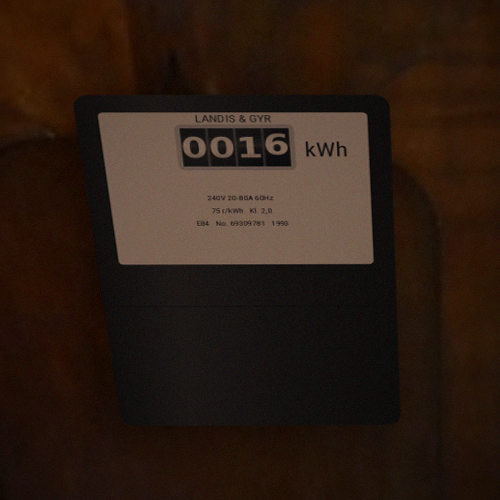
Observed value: 16
